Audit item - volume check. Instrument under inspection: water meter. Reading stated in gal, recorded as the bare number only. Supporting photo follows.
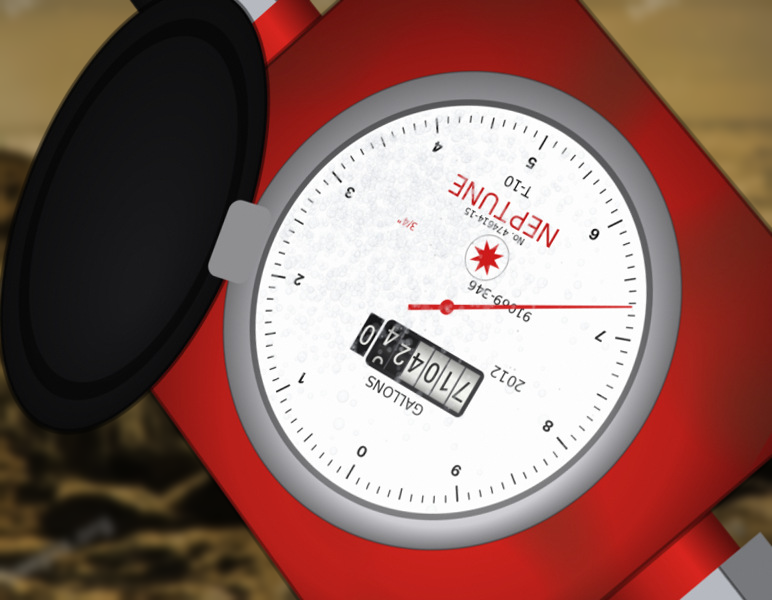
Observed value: 7104236.7
